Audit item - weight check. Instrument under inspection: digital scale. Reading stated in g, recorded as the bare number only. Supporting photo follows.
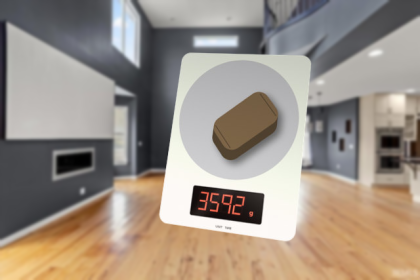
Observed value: 3592
